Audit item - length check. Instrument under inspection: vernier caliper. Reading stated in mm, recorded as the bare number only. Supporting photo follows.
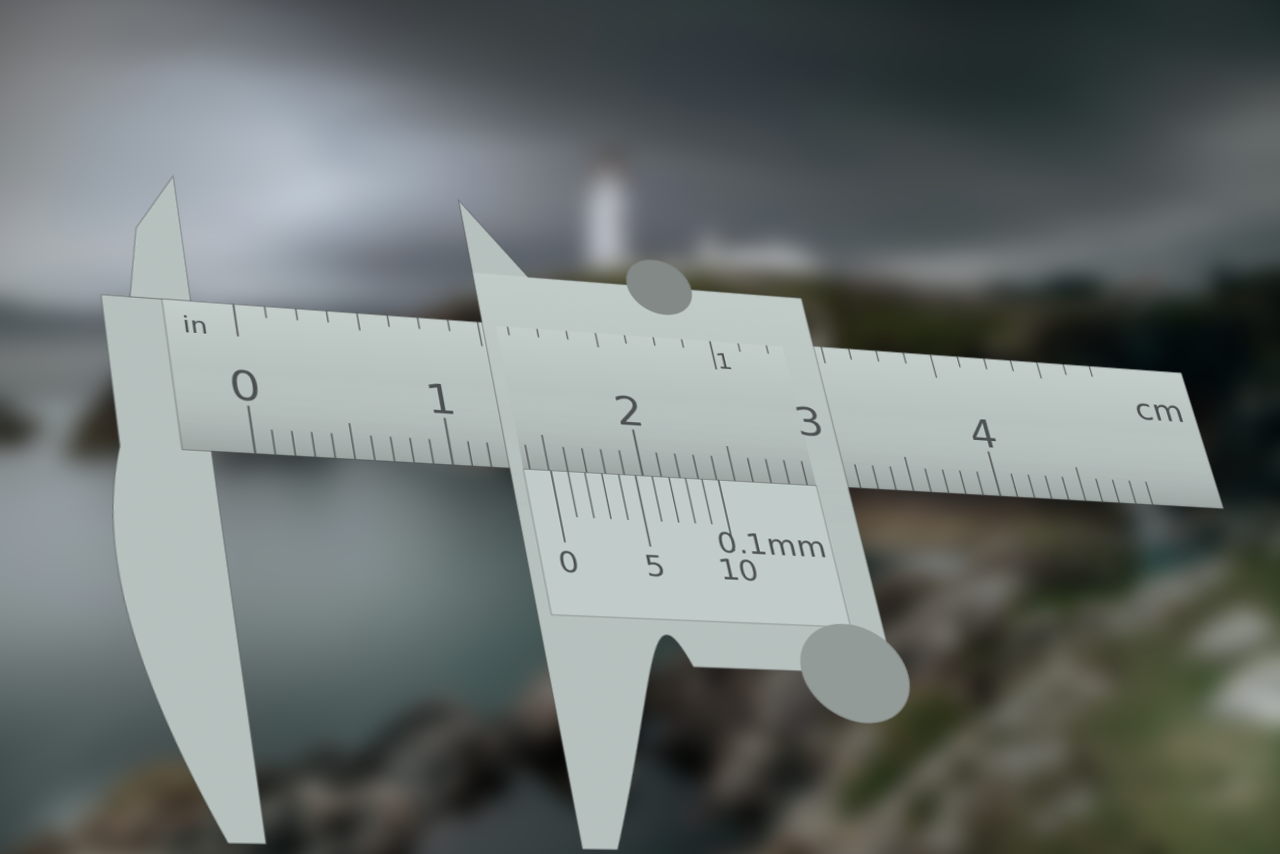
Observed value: 15.1
